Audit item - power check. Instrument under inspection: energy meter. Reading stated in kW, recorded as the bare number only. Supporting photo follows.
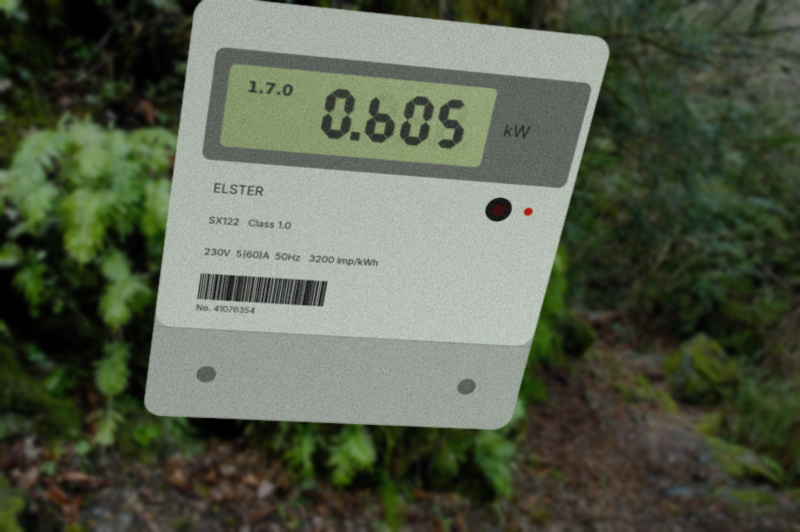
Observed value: 0.605
